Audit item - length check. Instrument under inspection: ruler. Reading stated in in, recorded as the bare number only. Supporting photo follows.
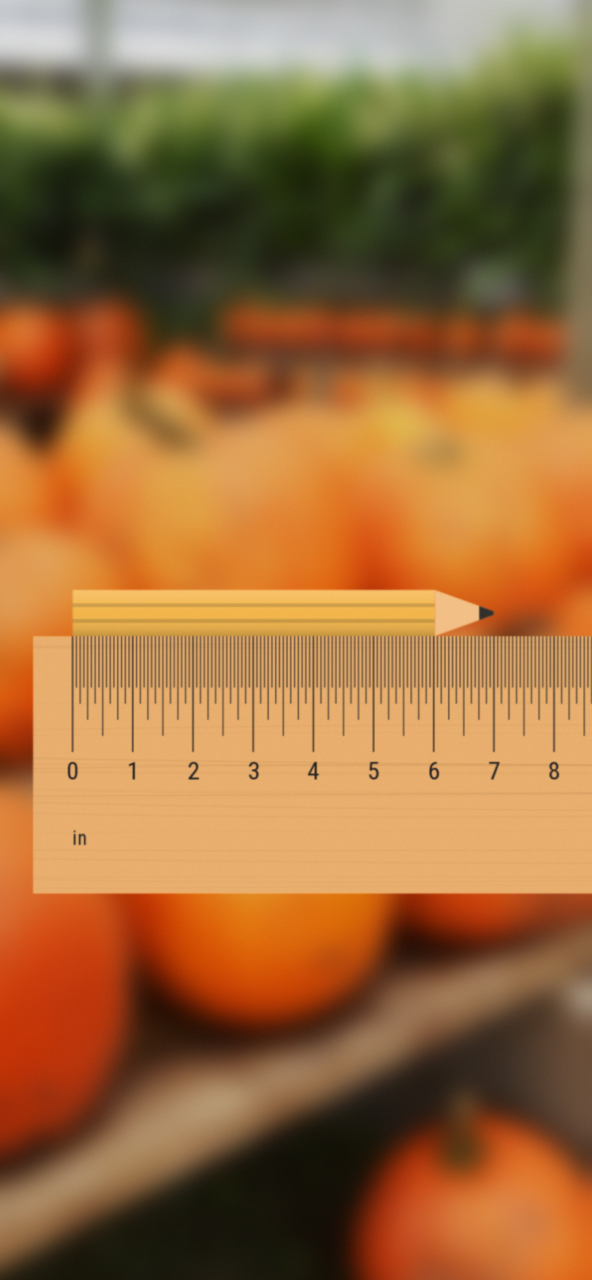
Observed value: 7
